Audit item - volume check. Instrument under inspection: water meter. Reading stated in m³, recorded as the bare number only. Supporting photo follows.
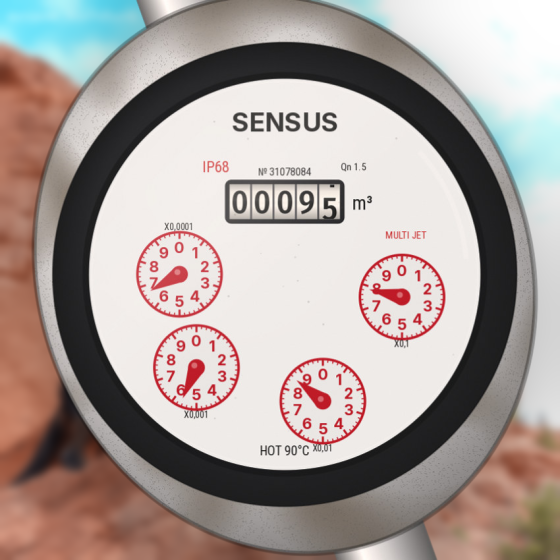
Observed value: 94.7856
